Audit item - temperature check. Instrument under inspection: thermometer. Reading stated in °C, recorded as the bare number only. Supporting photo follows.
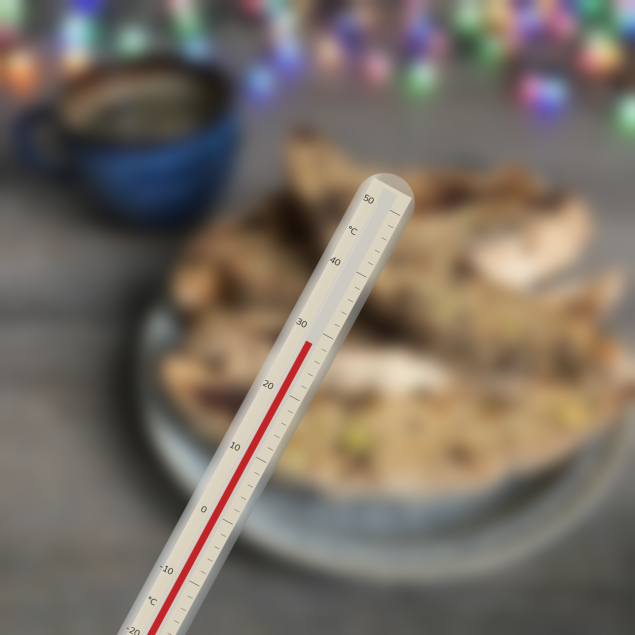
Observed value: 28
